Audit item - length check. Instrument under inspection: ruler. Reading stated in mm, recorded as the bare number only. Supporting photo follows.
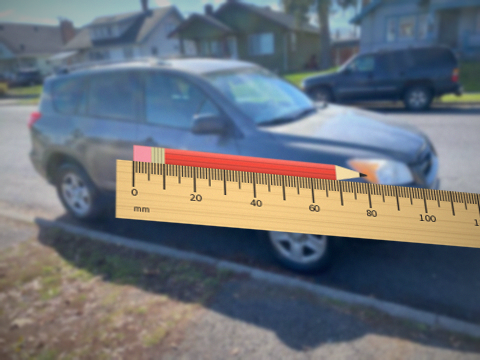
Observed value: 80
